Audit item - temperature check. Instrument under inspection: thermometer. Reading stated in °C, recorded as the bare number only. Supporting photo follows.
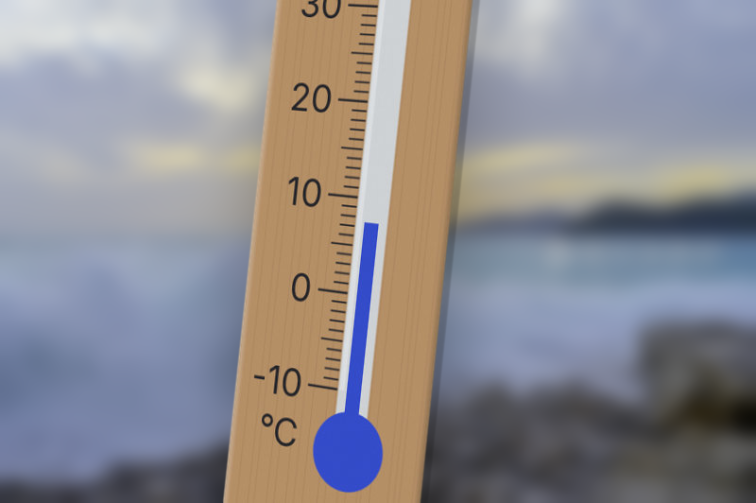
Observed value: 7.5
